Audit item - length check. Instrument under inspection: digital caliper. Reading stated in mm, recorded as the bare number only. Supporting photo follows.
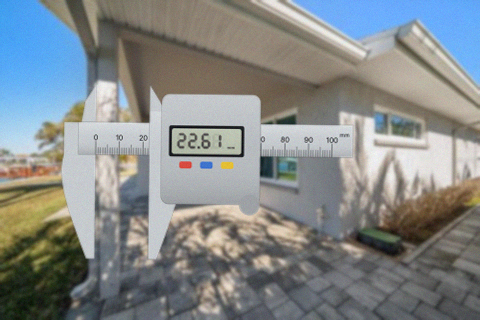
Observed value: 22.61
